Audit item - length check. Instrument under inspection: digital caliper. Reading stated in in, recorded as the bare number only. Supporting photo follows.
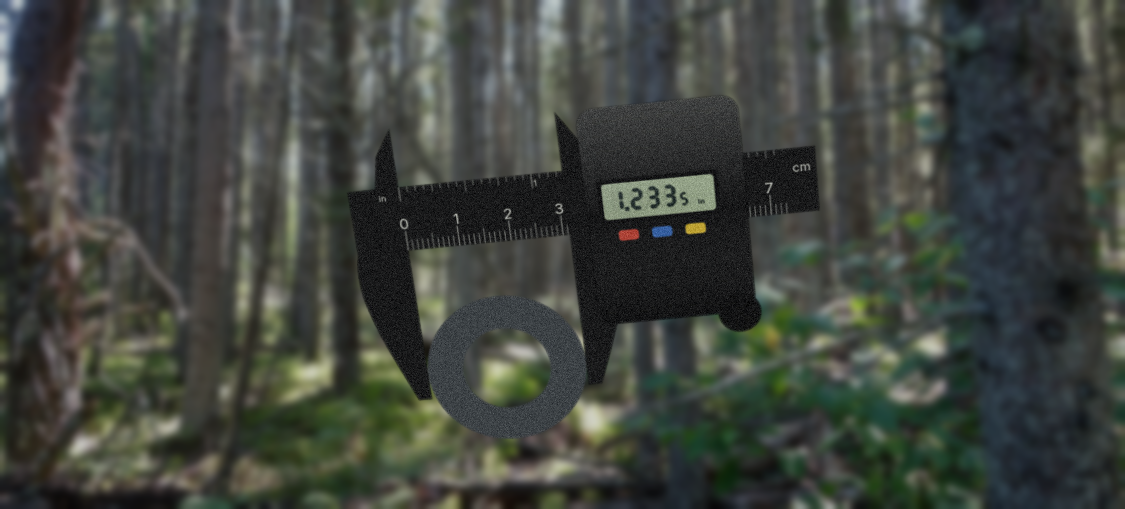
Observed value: 1.2335
